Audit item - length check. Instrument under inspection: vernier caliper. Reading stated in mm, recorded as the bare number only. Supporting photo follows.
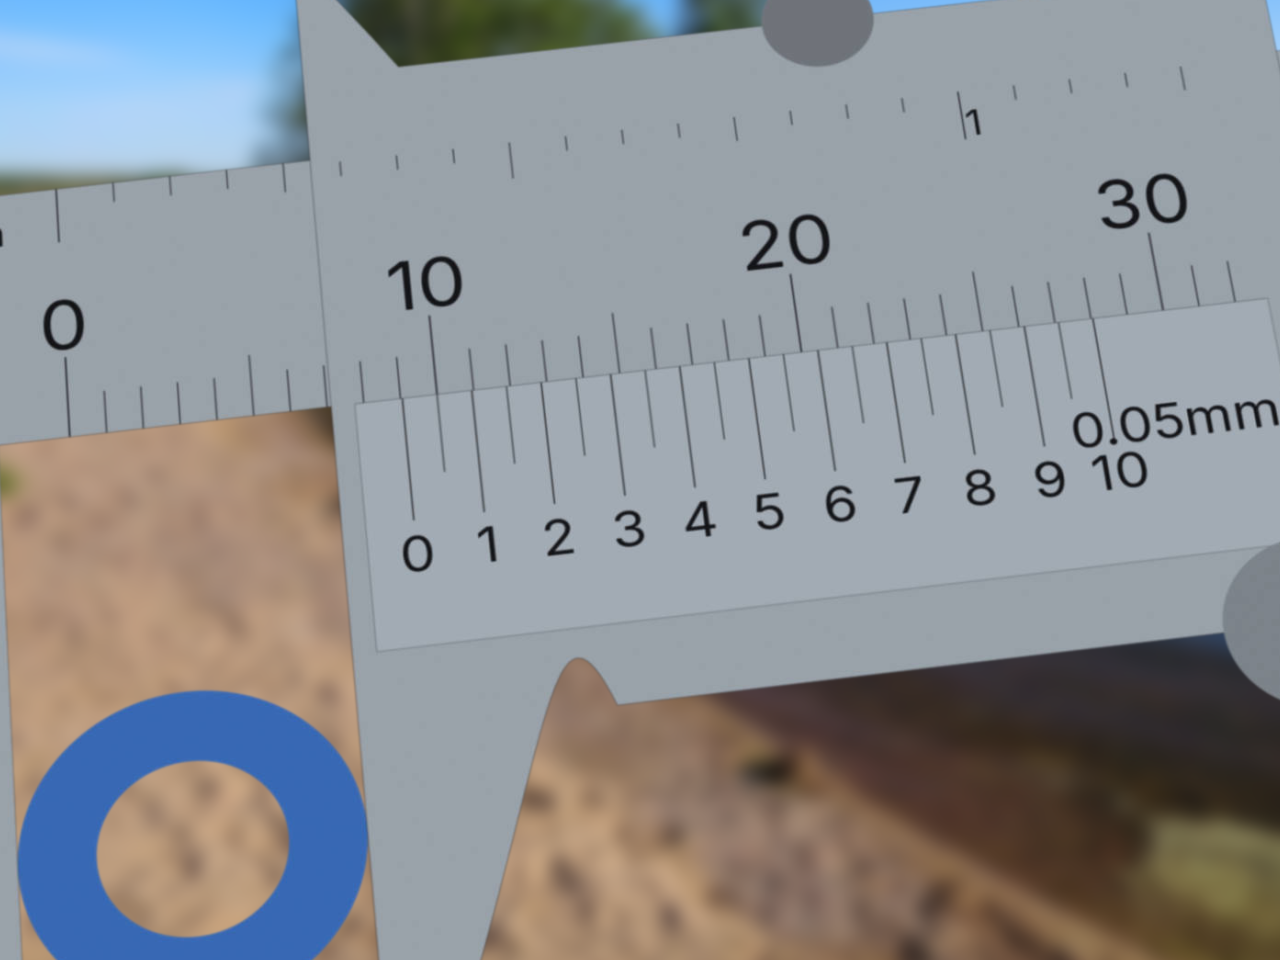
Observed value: 9.05
